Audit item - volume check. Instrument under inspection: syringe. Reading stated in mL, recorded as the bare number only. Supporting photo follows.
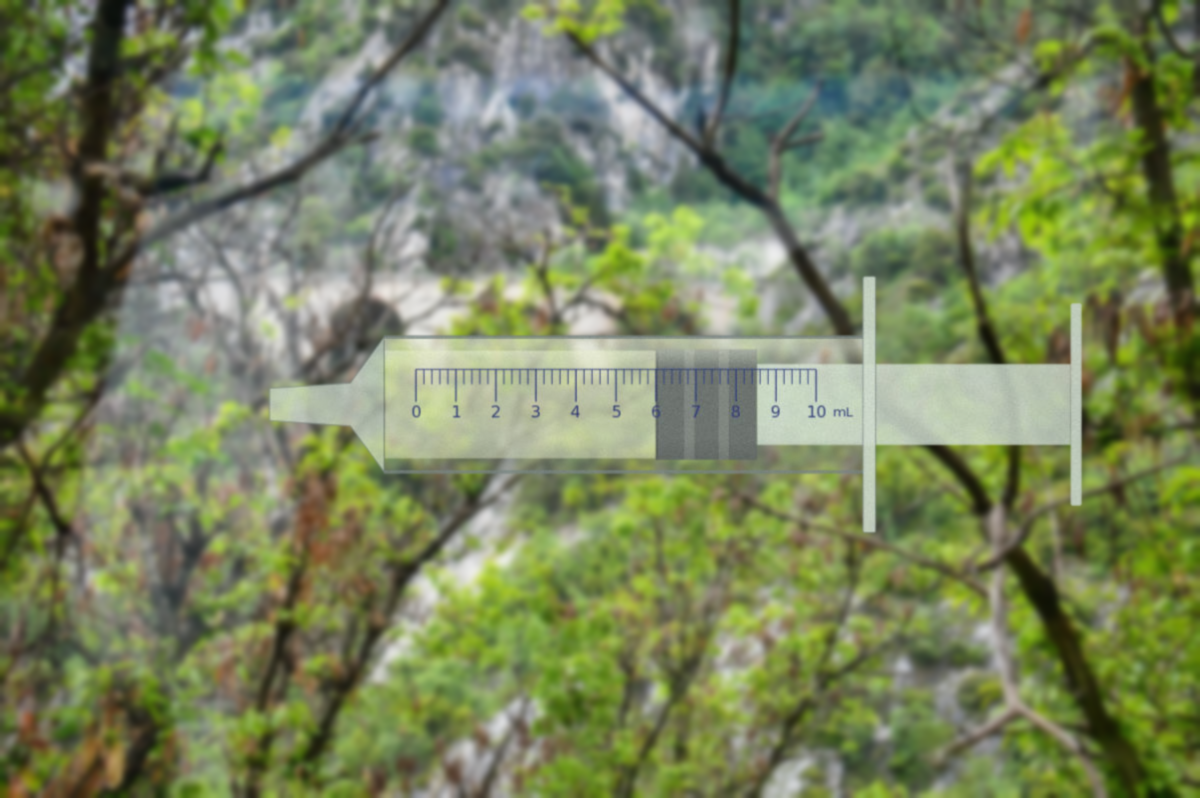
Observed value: 6
